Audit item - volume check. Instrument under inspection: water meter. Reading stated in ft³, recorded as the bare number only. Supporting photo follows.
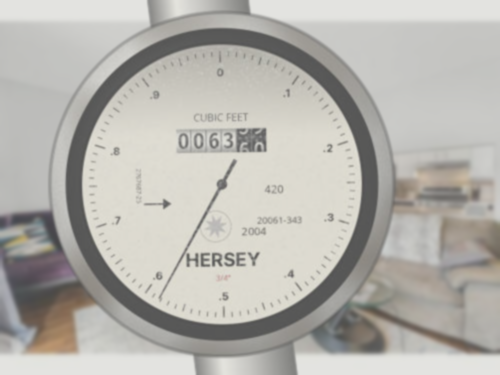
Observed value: 6359.58
